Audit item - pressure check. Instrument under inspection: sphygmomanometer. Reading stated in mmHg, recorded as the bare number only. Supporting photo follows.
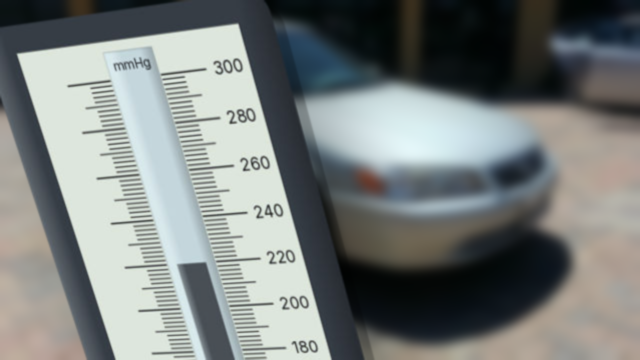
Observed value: 220
